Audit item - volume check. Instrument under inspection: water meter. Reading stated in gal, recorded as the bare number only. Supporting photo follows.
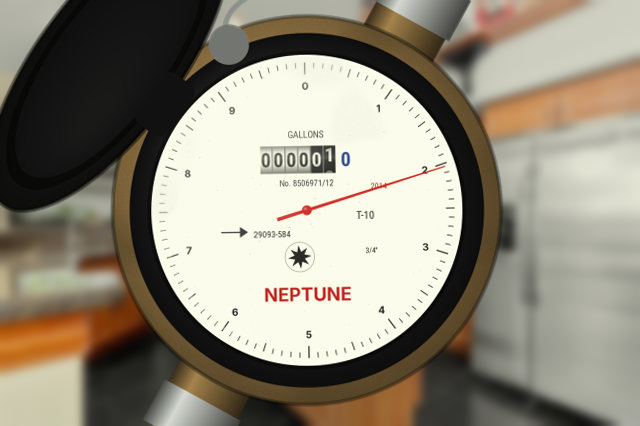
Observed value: 12.0
